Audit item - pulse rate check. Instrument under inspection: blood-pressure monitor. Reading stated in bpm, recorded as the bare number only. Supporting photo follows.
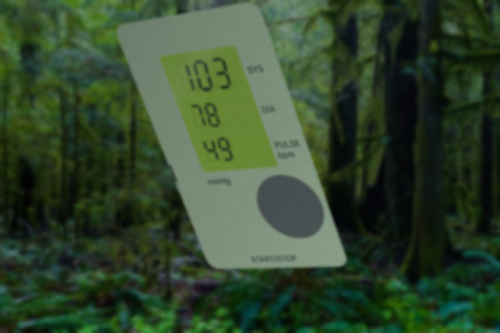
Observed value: 49
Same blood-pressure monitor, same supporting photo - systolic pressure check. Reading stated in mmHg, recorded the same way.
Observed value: 103
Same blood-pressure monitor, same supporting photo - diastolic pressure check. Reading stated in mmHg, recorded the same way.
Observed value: 78
